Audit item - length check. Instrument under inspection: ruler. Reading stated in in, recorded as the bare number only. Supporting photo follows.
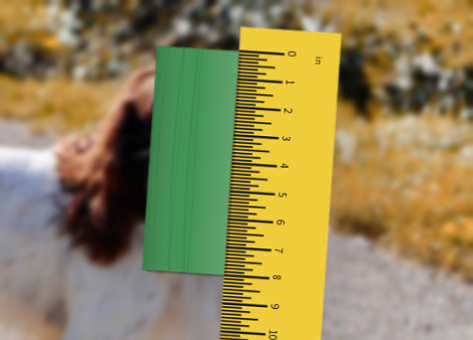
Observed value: 8
